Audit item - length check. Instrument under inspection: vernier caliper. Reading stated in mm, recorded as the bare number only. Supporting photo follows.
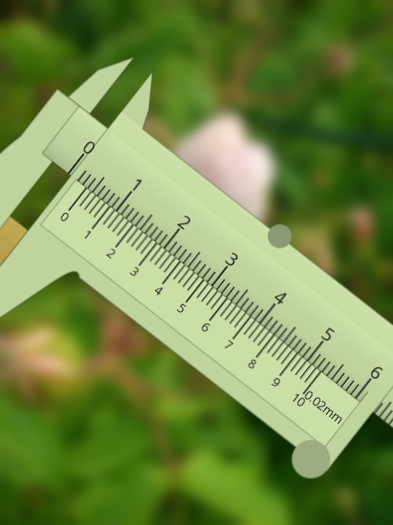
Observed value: 3.8
